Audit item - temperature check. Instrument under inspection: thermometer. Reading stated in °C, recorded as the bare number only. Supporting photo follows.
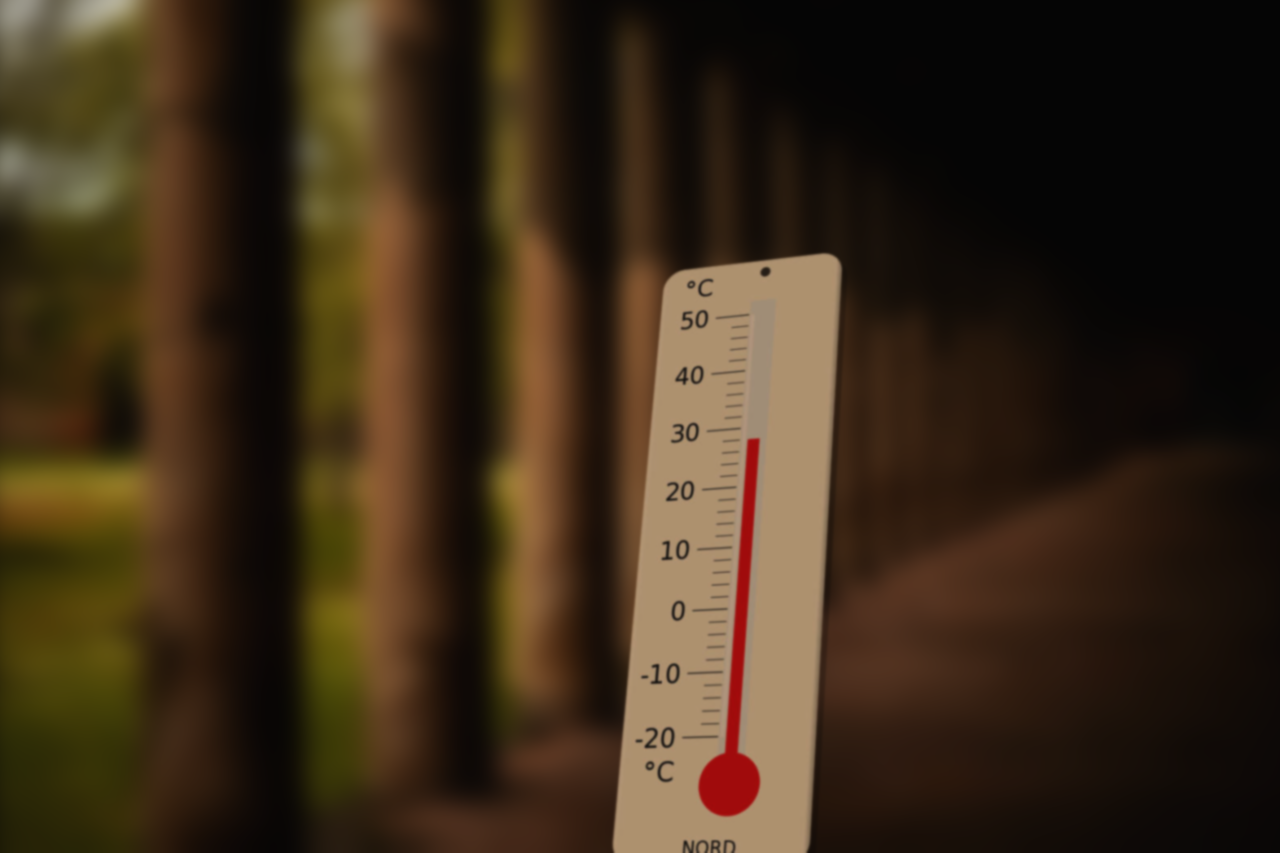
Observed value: 28
